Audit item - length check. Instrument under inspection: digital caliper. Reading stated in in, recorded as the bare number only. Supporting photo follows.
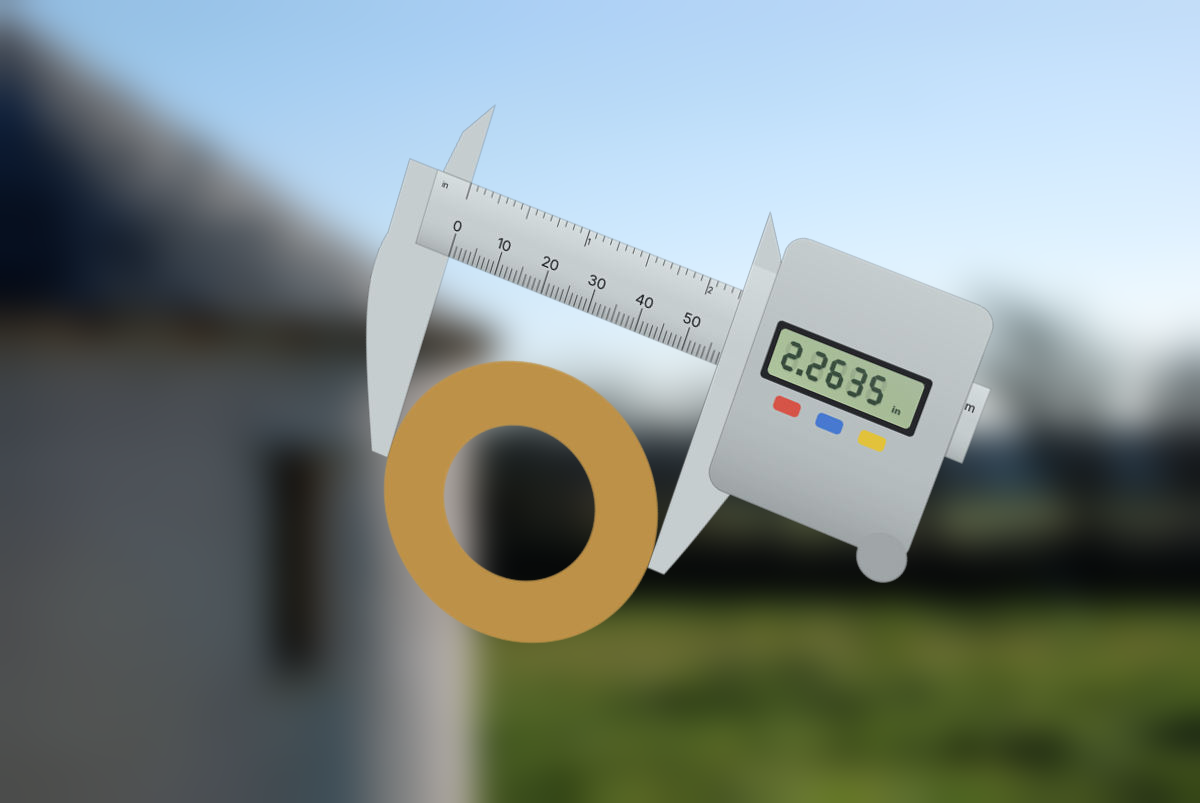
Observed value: 2.2635
